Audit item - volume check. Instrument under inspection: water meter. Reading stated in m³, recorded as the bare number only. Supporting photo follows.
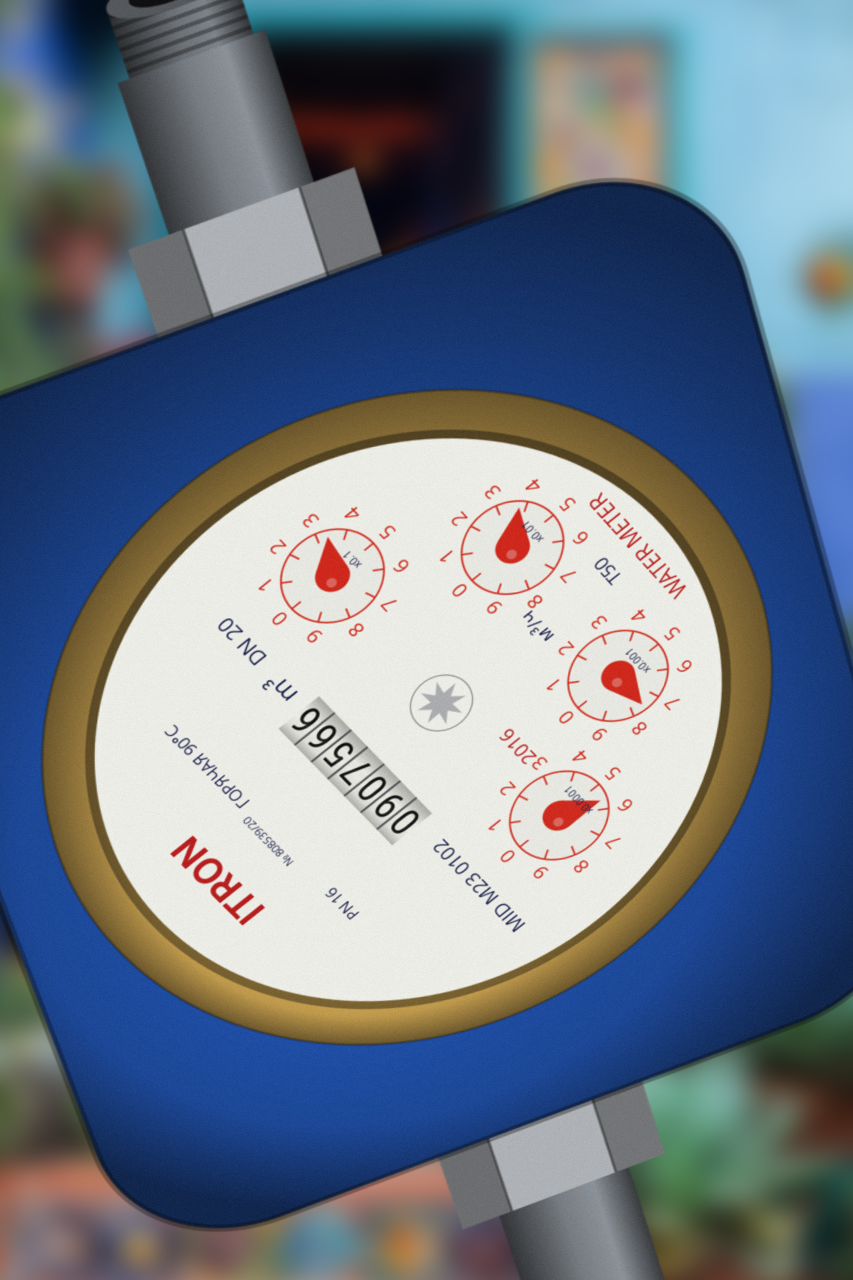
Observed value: 907566.3375
